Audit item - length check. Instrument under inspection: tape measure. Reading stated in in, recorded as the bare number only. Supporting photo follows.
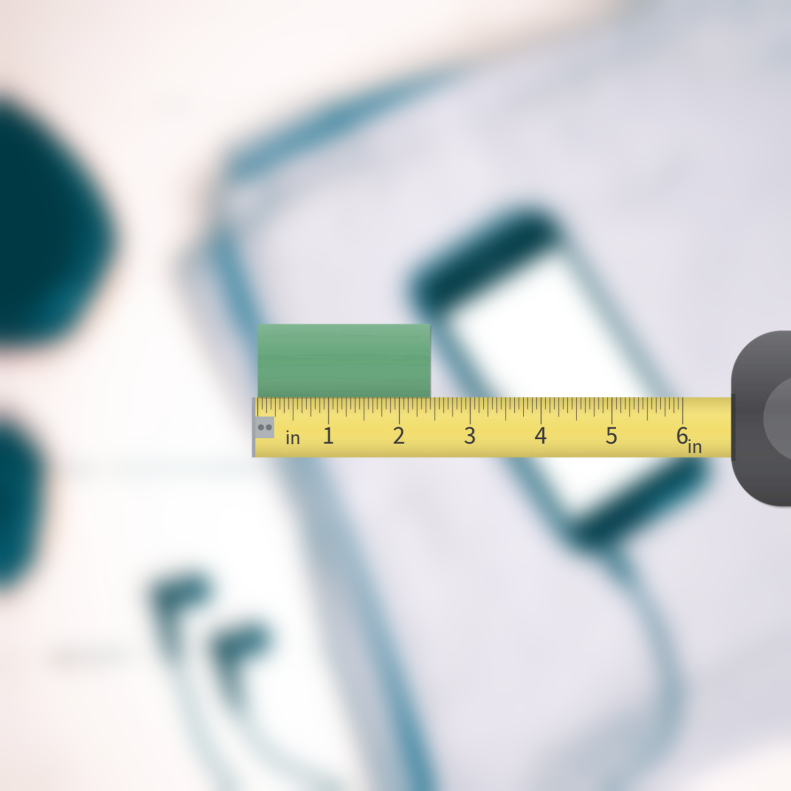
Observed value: 2.4375
